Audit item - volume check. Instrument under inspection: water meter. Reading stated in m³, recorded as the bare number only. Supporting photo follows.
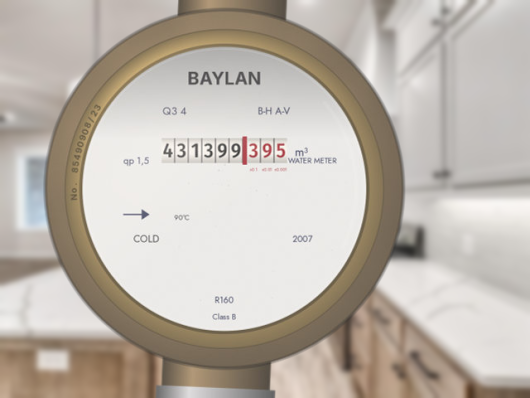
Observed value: 431399.395
